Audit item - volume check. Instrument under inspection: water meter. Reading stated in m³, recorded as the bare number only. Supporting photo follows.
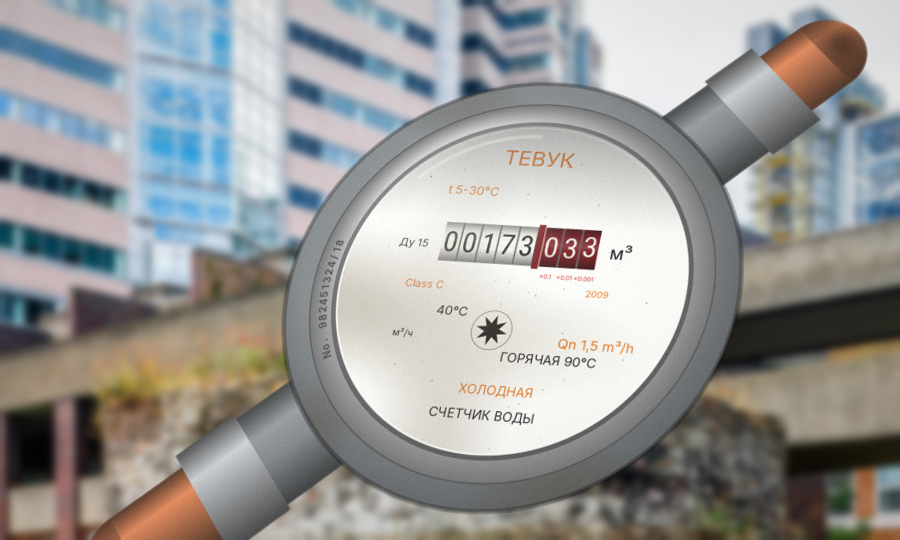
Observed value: 173.033
